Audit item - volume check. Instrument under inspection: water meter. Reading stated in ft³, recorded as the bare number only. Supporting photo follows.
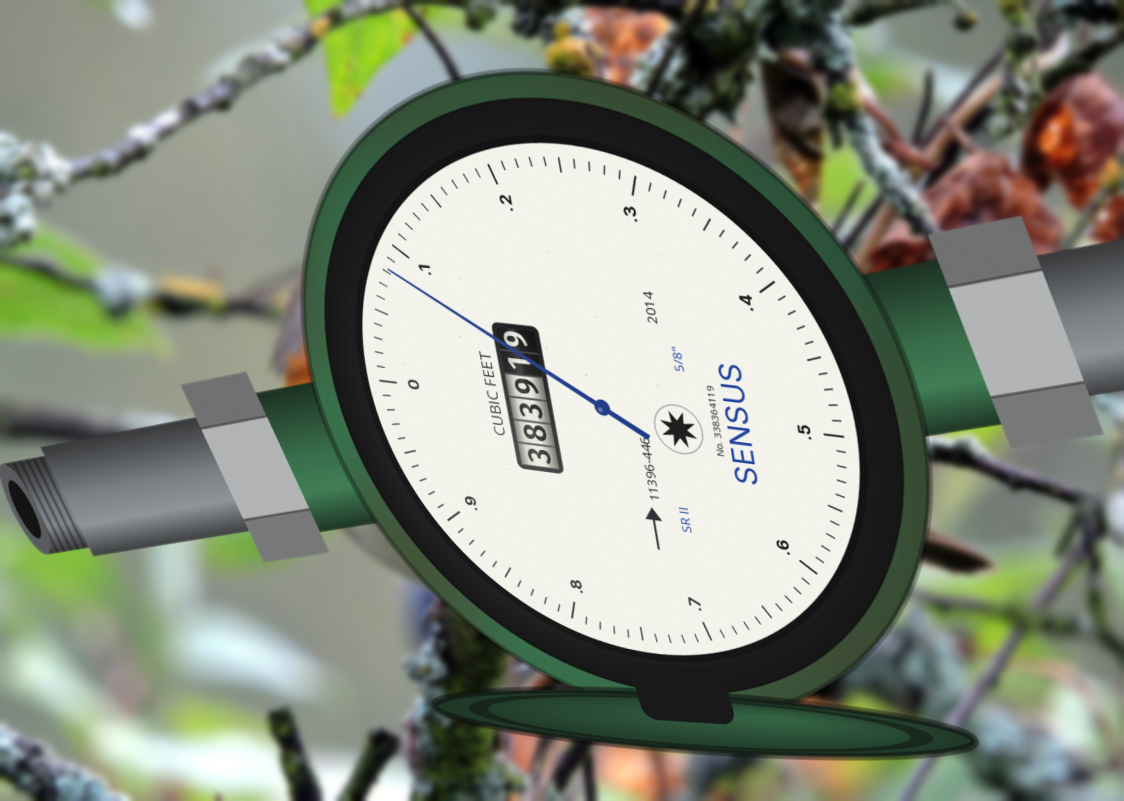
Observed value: 383919.08
